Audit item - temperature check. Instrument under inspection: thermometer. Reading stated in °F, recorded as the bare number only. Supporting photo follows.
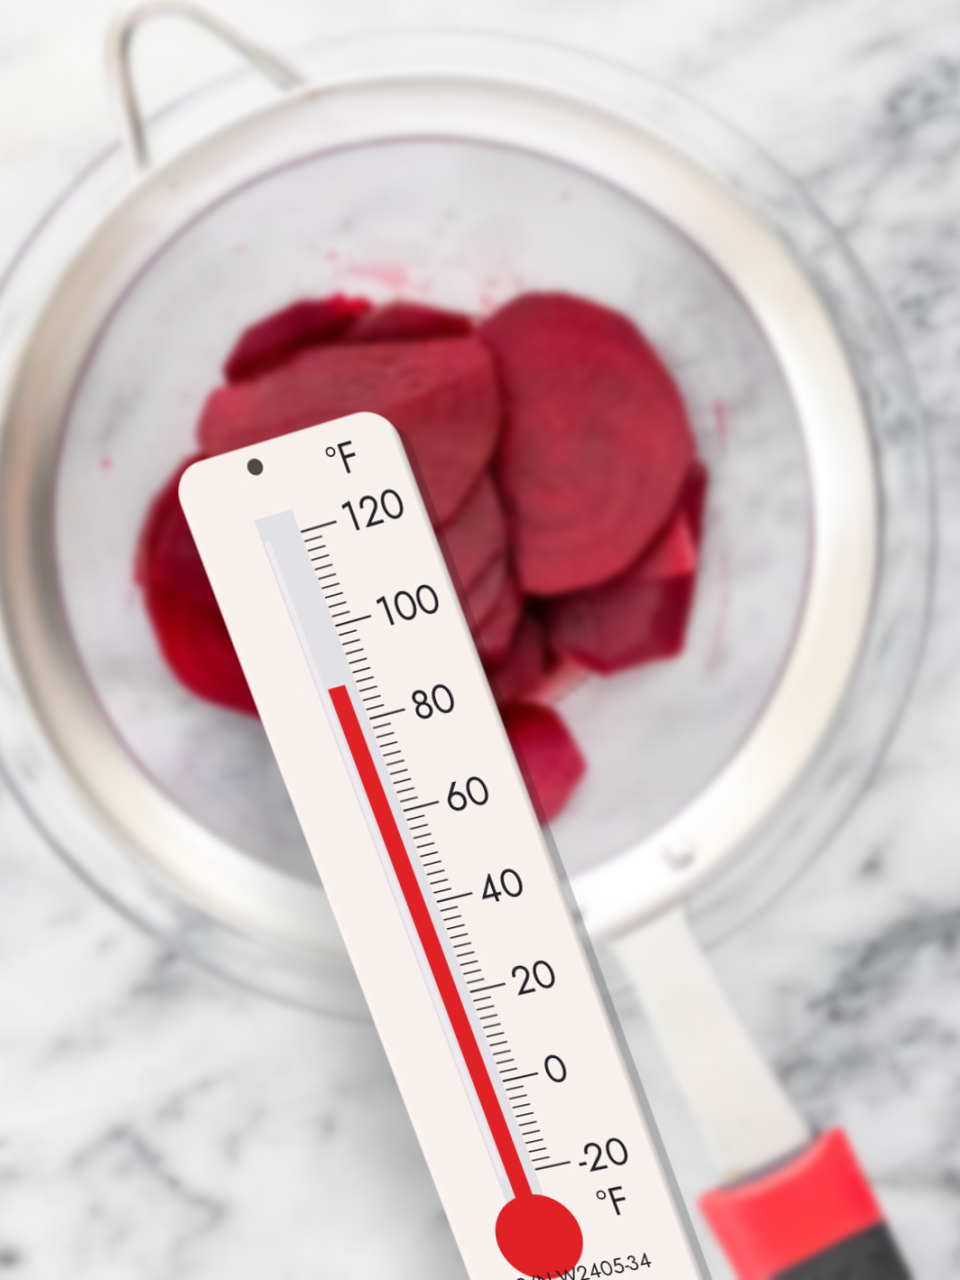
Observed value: 88
